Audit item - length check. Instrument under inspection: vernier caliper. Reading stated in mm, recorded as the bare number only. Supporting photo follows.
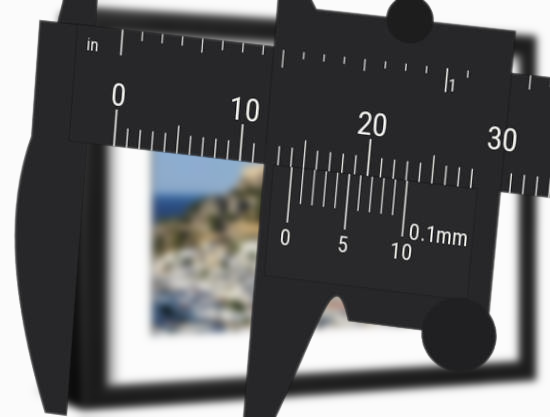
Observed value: 14.1
